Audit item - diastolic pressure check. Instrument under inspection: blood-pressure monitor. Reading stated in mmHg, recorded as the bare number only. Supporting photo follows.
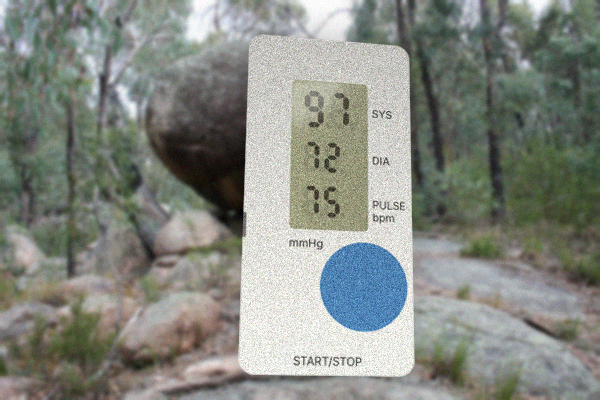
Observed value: 72
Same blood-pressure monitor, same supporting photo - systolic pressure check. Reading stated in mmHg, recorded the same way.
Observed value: 97
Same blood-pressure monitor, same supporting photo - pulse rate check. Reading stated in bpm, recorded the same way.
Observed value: 75
